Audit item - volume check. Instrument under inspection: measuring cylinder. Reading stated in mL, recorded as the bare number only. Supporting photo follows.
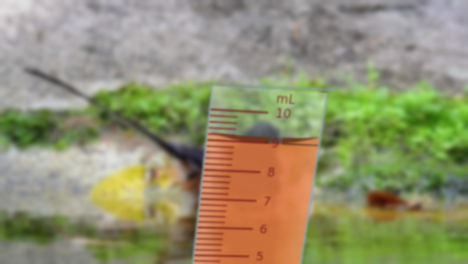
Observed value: 9
